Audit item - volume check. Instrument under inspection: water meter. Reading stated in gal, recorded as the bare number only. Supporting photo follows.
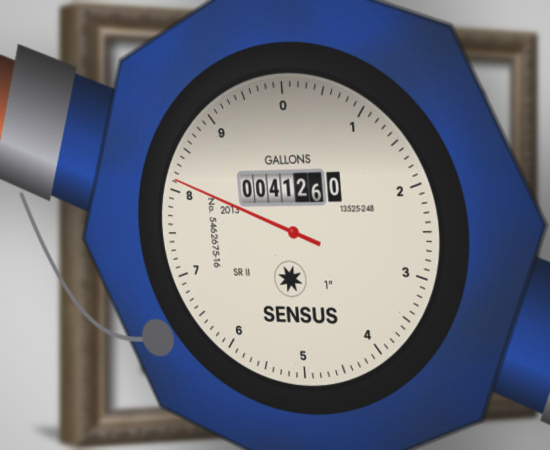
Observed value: 41258.1
